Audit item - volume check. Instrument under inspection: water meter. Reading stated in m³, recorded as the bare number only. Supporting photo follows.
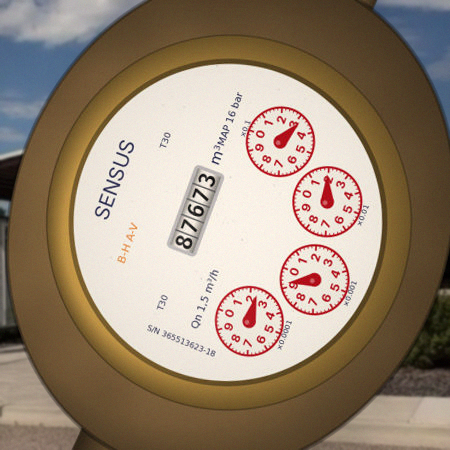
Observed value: 87673.3192
